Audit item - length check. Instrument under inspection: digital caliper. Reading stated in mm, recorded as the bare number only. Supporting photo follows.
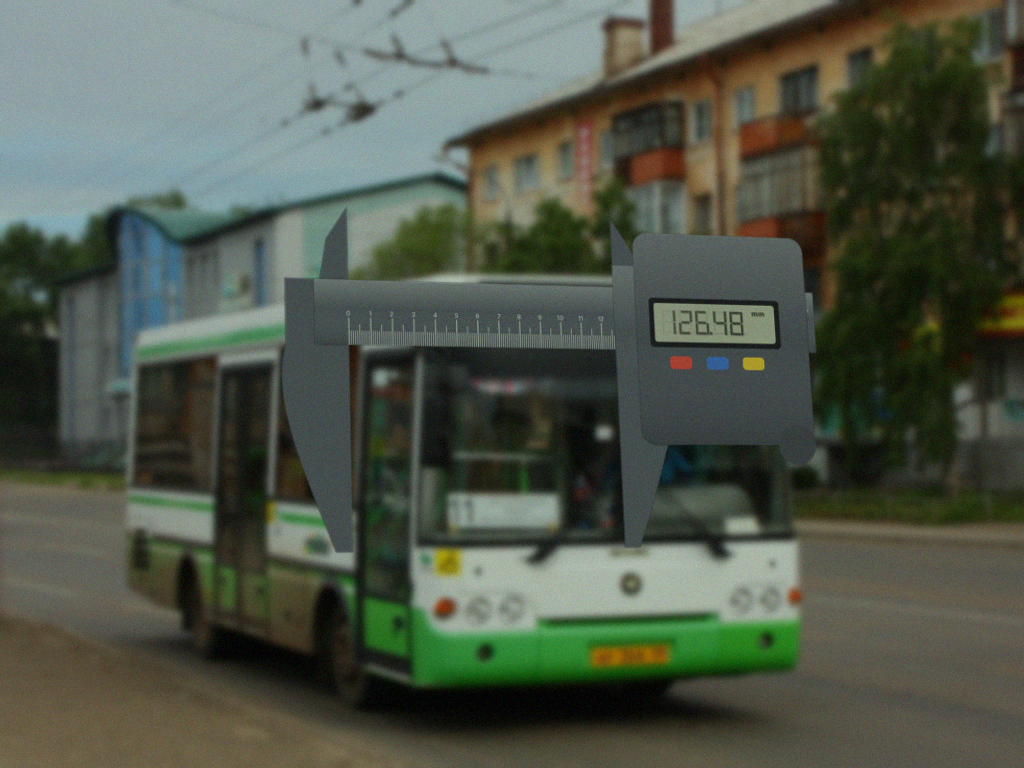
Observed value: 126.48
